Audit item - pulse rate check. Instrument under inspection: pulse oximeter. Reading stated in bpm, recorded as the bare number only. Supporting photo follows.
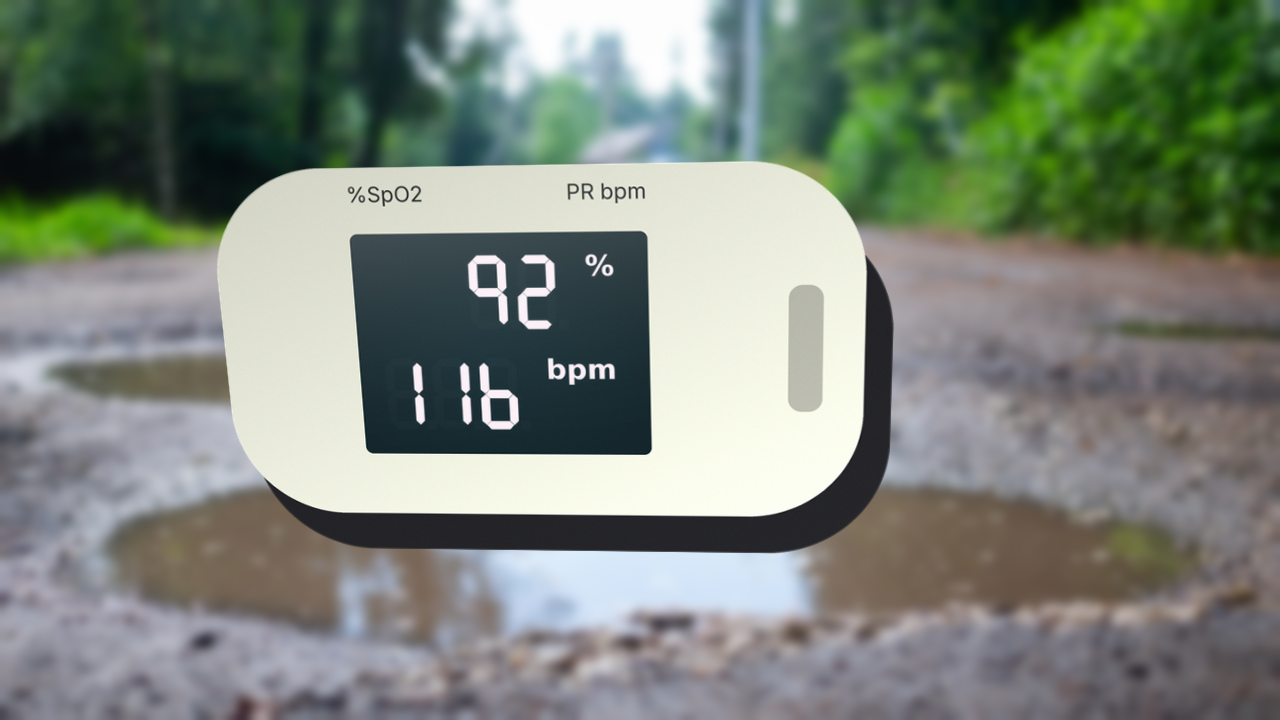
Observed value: 116
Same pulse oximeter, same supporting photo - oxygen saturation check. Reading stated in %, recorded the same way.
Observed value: 92
